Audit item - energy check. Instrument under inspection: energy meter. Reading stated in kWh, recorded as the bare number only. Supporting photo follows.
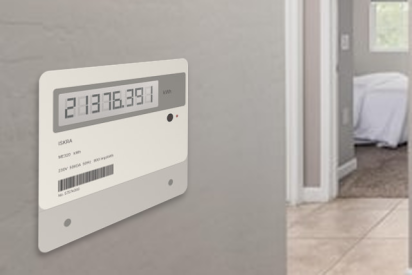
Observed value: 21376.391
